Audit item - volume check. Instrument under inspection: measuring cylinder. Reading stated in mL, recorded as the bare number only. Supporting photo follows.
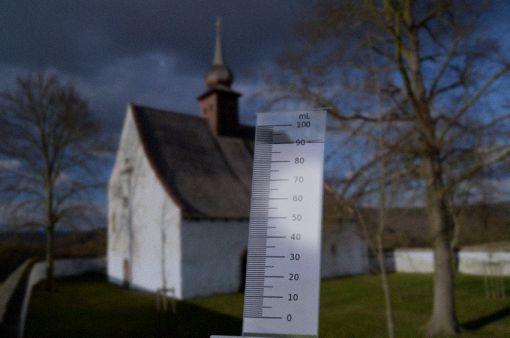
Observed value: 90
